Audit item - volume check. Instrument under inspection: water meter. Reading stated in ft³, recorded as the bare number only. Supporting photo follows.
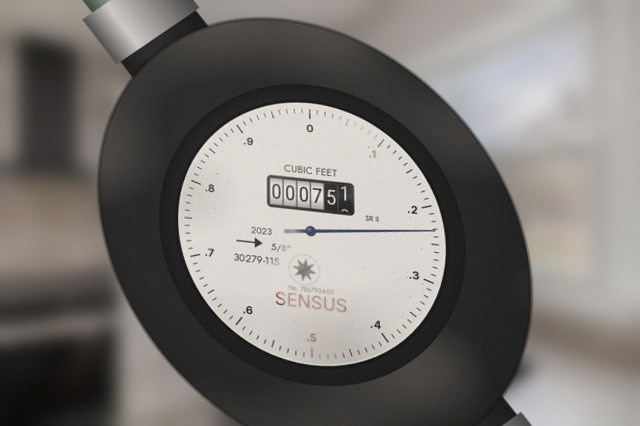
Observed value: 751.23
